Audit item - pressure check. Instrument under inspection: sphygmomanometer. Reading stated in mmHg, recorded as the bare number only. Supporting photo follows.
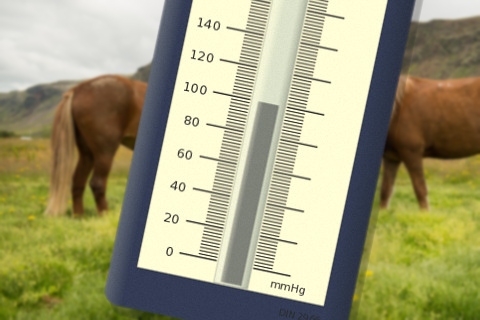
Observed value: 100
